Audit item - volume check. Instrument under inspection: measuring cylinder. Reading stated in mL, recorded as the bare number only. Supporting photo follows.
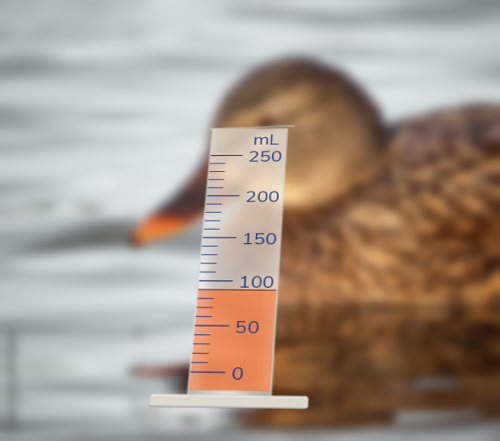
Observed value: 90
